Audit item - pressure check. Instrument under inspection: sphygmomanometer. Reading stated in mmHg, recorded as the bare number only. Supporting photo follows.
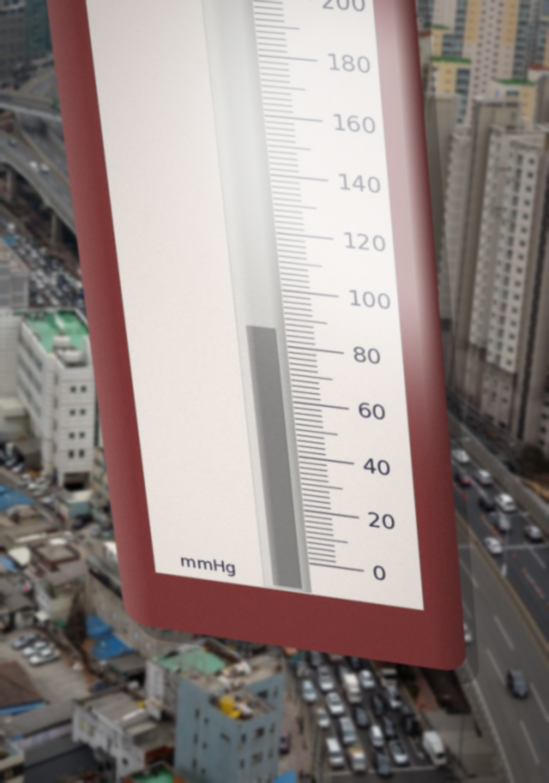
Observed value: 86
